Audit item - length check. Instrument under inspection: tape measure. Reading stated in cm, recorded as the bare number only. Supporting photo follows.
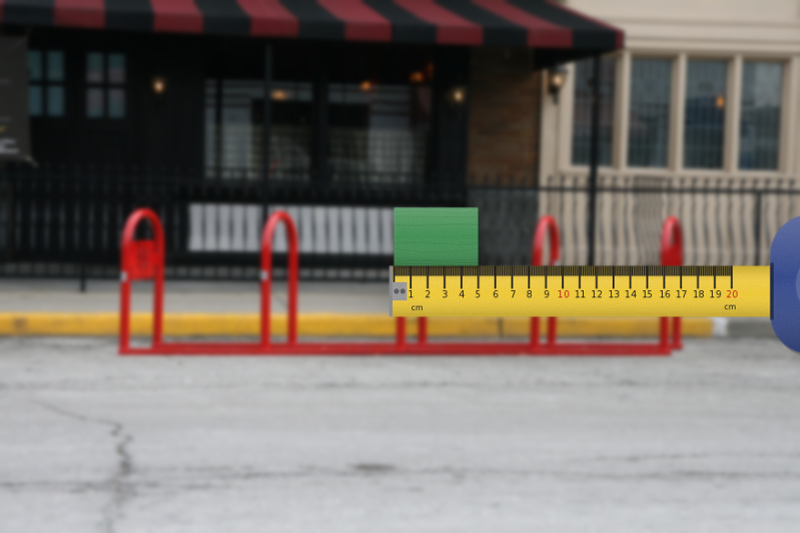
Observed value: 5
